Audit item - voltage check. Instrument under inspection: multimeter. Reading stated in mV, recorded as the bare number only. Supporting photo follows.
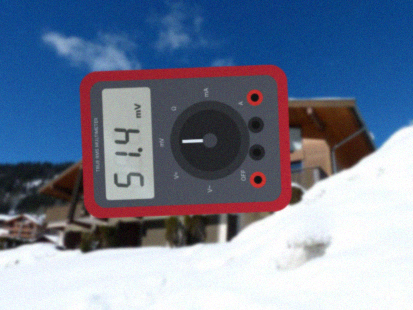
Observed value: 51.4
